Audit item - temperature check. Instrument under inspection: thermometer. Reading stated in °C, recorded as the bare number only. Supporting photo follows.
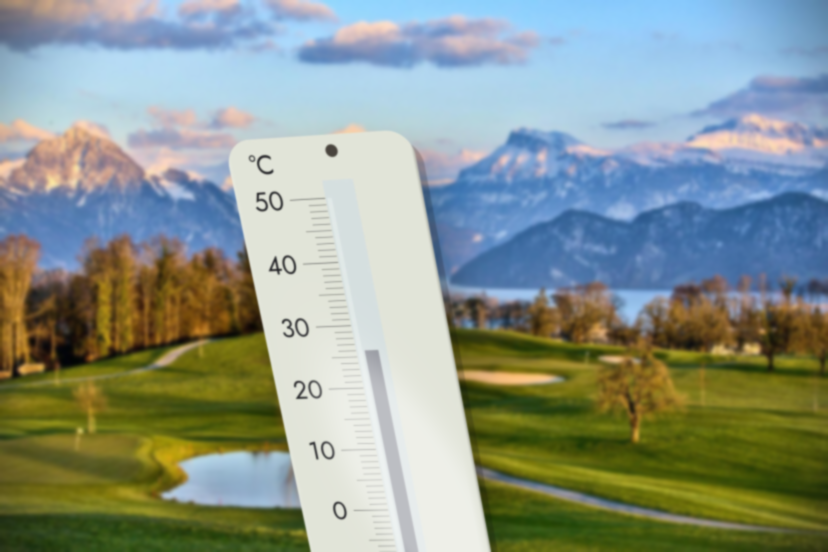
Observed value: 26
